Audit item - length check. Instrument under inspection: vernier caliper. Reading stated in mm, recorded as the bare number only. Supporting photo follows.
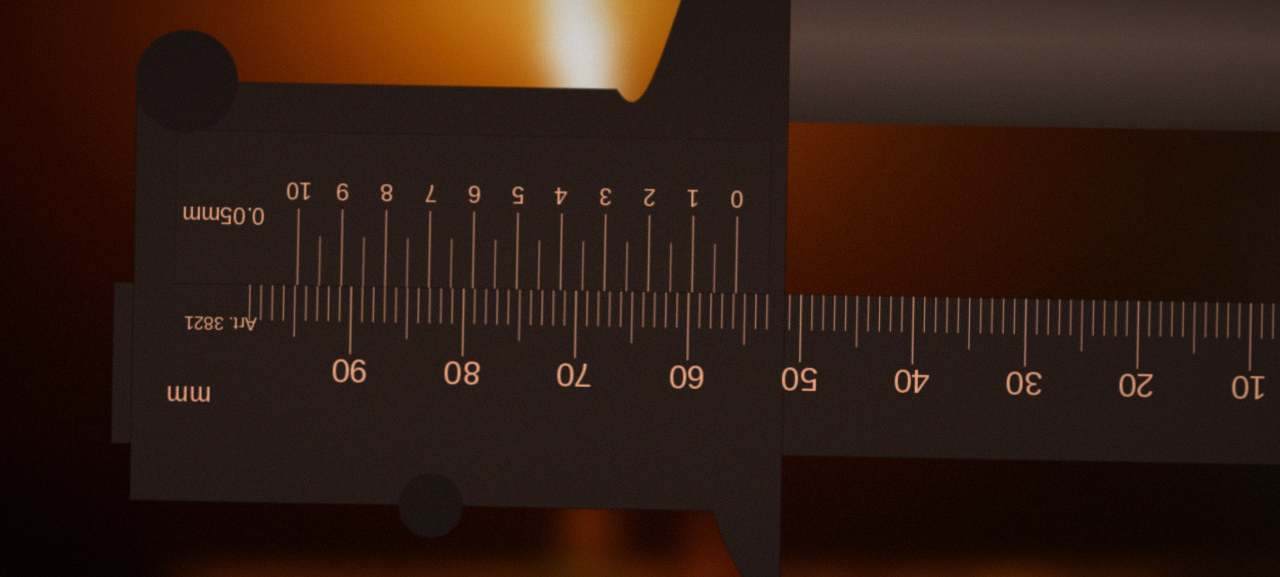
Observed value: 55.8
